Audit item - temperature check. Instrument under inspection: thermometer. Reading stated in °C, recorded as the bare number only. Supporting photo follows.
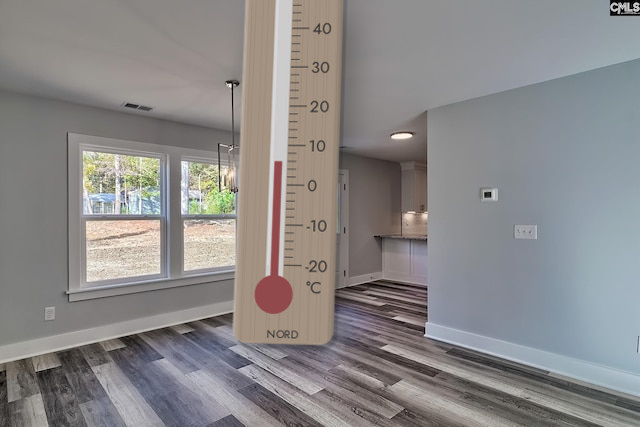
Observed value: 6
